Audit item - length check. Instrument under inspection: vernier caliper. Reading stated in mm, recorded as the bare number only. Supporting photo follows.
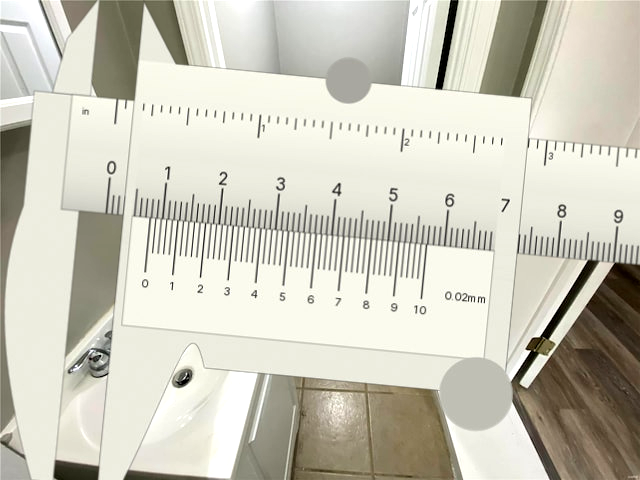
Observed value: 7.8
